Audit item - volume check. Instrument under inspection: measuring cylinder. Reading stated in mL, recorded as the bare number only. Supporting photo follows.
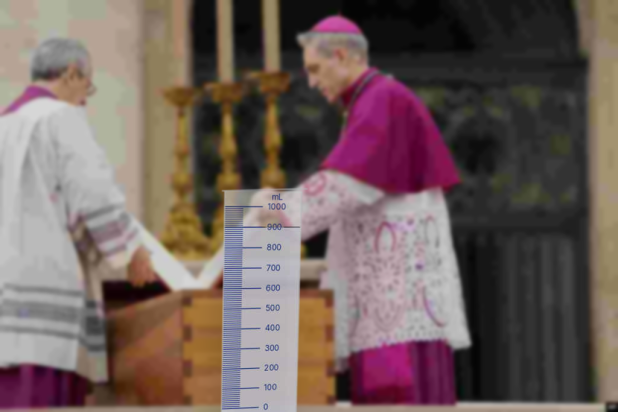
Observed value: 900
